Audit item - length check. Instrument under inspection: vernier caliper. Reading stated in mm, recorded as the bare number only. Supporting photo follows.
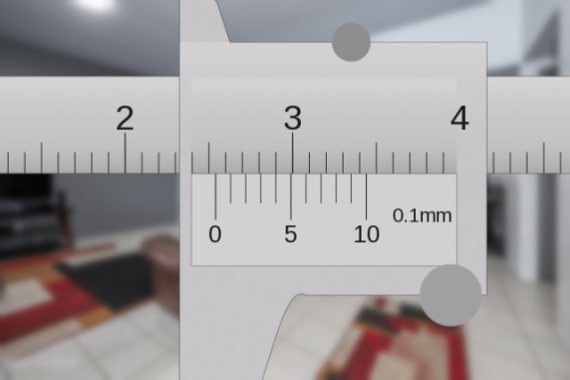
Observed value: 25.4
